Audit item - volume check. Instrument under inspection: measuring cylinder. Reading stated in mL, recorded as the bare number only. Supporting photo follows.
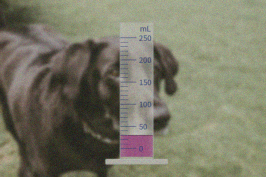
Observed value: 30
